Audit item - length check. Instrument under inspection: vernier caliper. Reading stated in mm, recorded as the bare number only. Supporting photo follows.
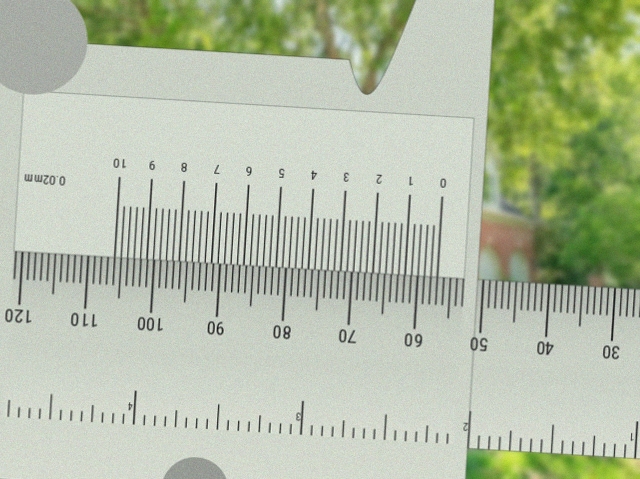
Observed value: 57.0
